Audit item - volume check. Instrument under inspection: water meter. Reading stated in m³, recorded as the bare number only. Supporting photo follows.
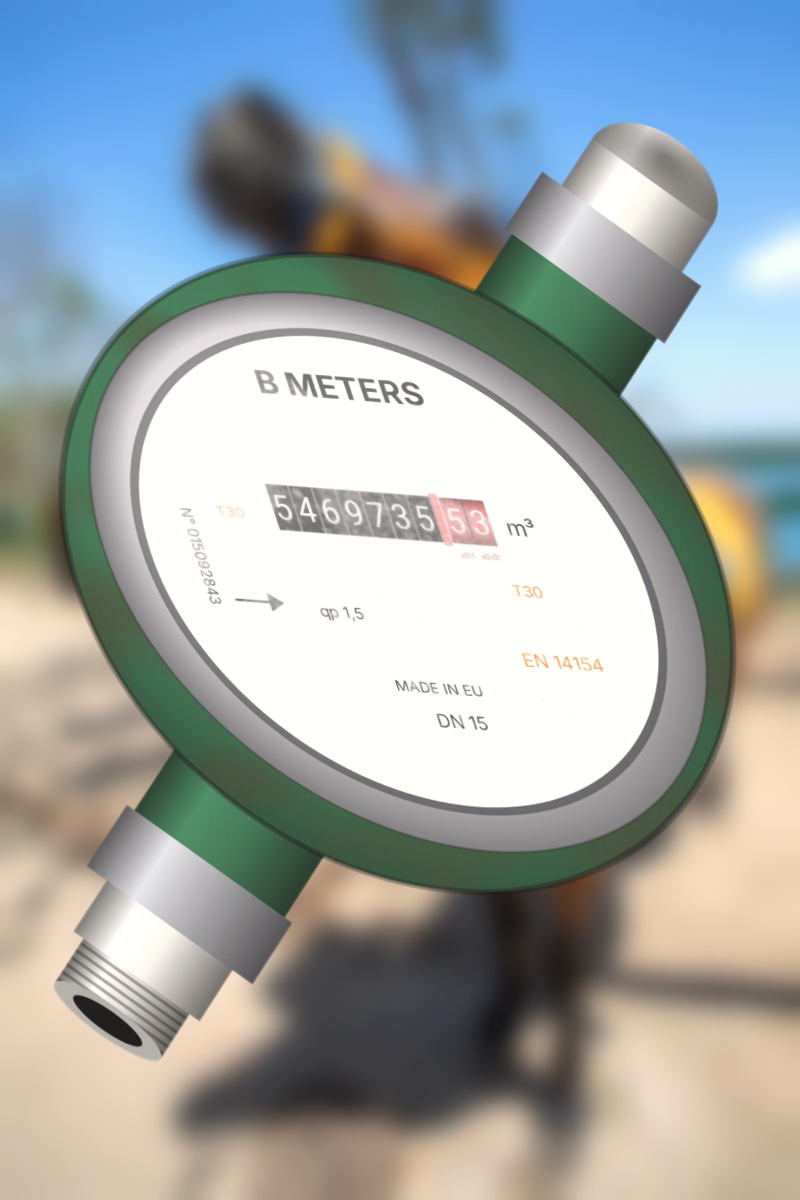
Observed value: 5469735.53
